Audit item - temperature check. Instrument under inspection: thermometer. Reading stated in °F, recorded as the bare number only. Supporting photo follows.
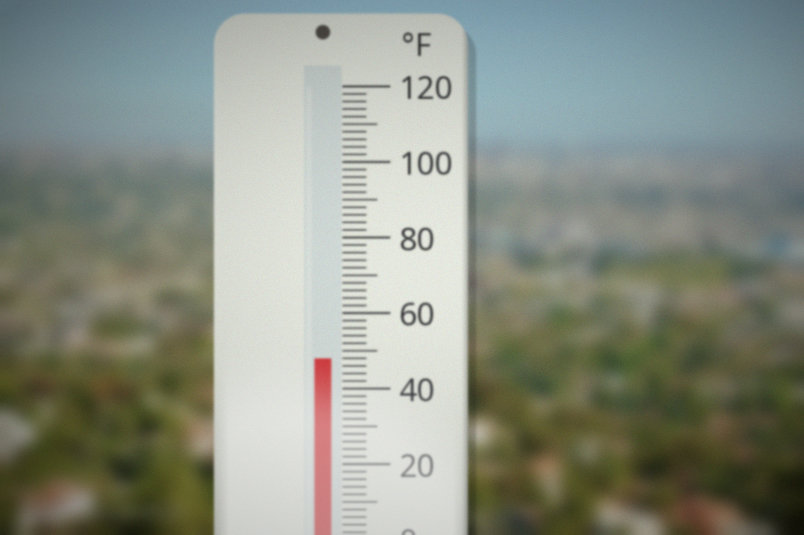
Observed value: 48
